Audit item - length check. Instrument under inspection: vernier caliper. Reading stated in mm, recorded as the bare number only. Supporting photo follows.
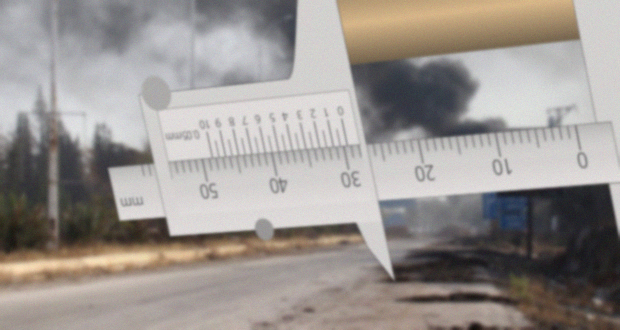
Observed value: 29.5
